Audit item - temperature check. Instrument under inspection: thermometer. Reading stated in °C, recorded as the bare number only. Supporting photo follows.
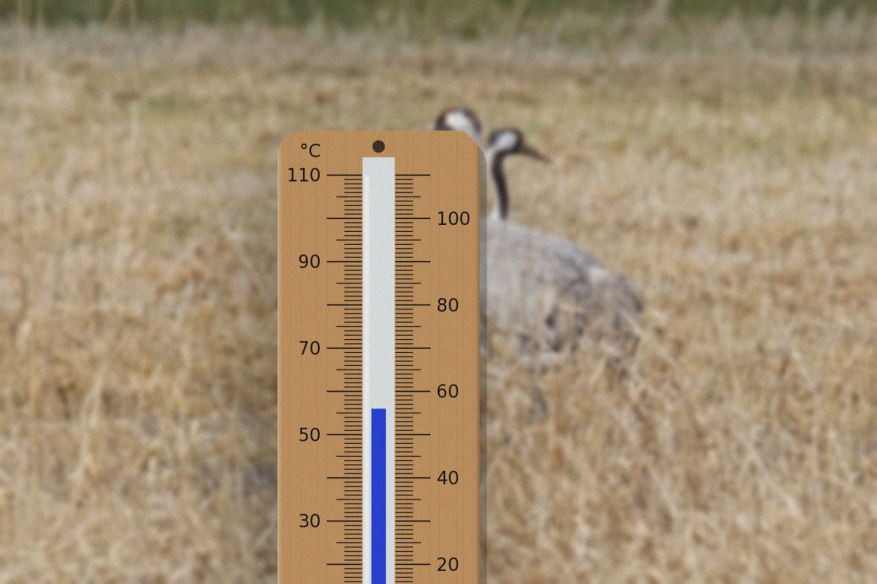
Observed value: 56
